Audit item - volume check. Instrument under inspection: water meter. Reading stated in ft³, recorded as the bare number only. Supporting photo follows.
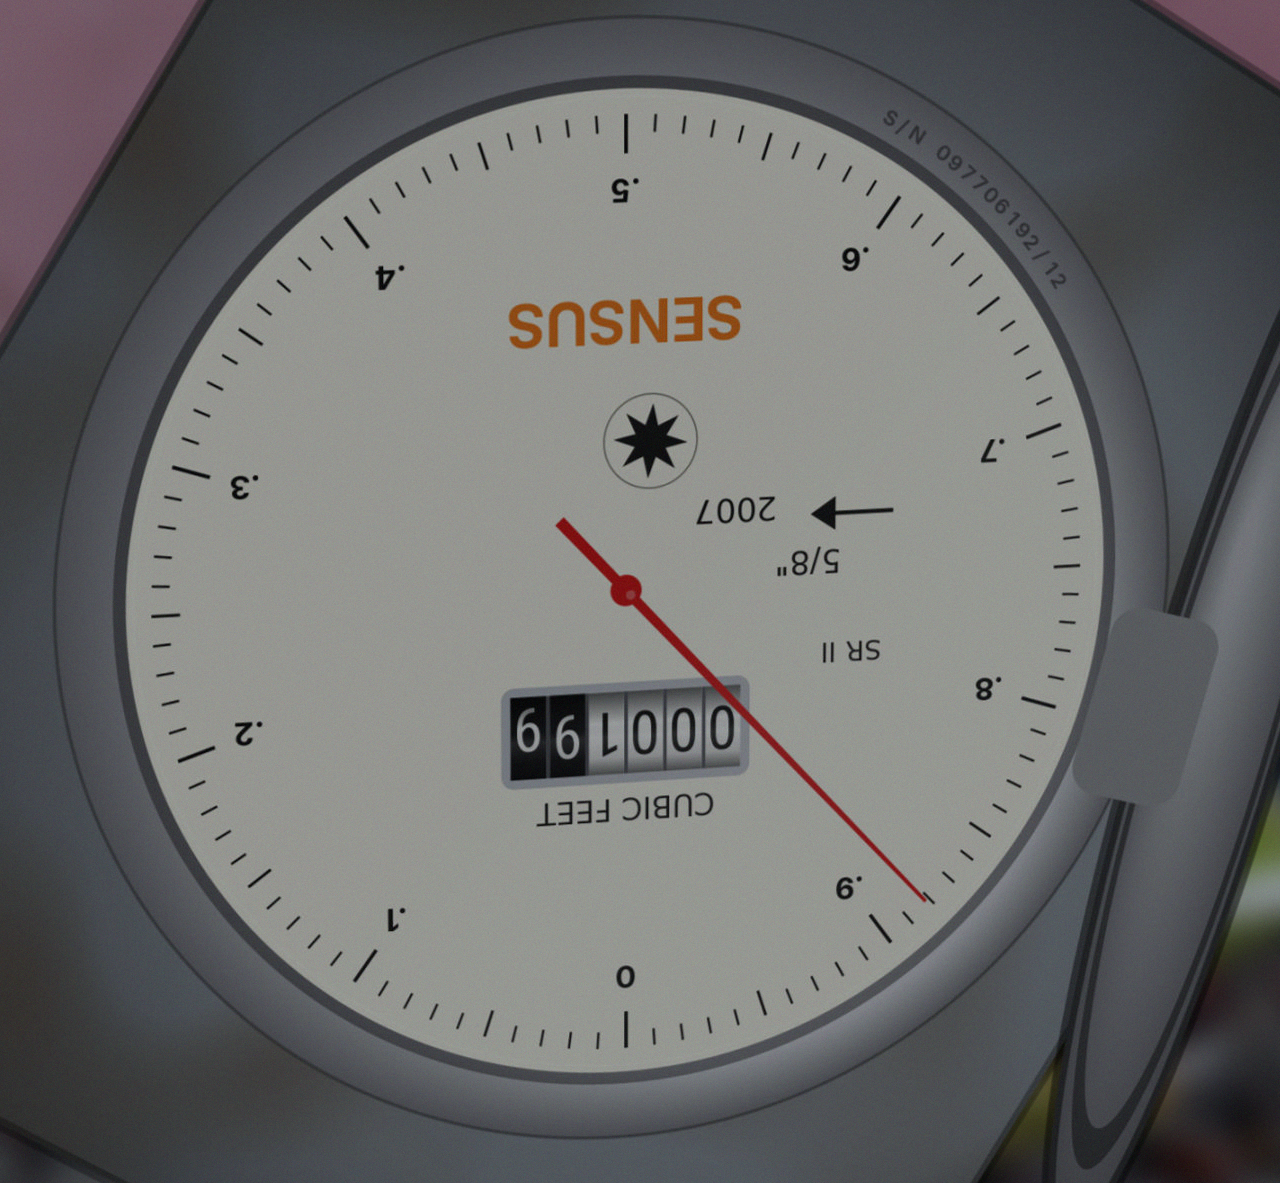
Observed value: 198.88
